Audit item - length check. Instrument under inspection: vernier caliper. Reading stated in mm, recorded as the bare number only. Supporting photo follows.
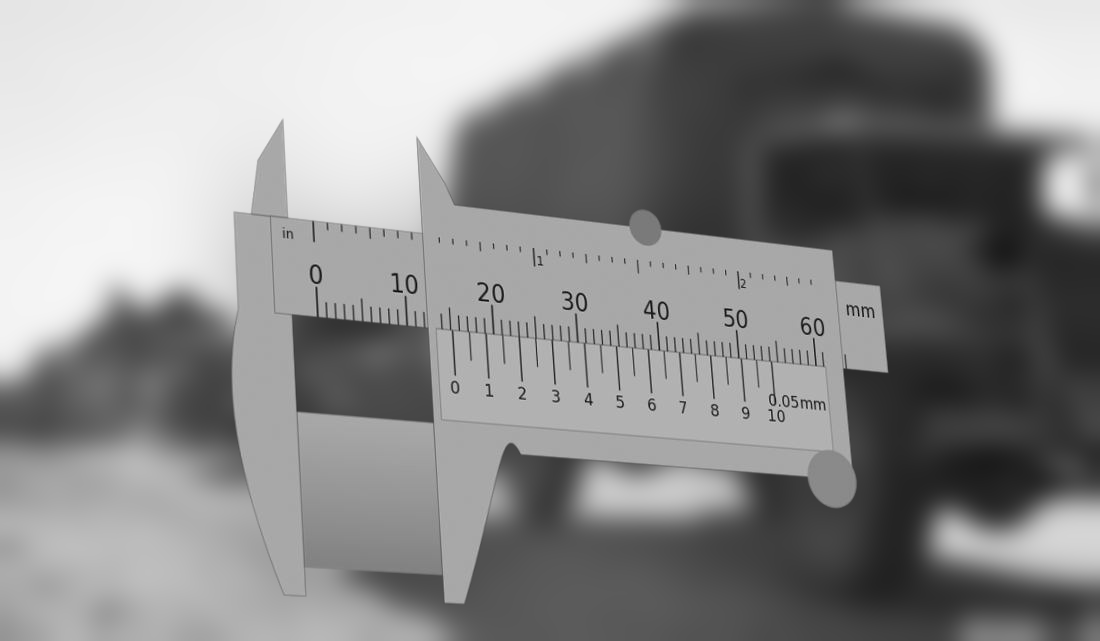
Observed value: 15.2
